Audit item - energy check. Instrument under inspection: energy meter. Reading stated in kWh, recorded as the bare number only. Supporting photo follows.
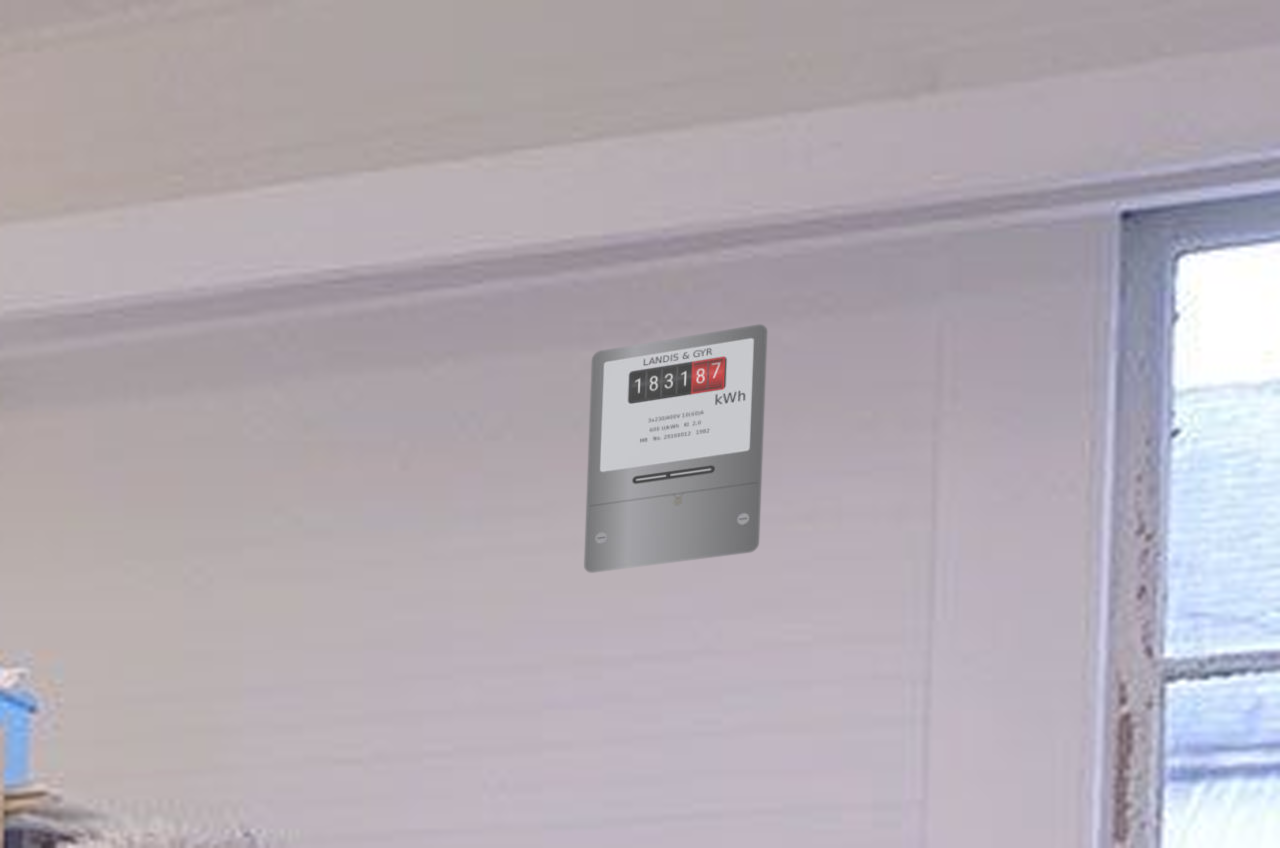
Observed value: 1831.87
